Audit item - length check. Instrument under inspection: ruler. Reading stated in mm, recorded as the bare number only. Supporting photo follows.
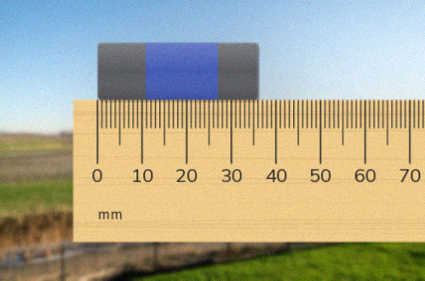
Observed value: 36
